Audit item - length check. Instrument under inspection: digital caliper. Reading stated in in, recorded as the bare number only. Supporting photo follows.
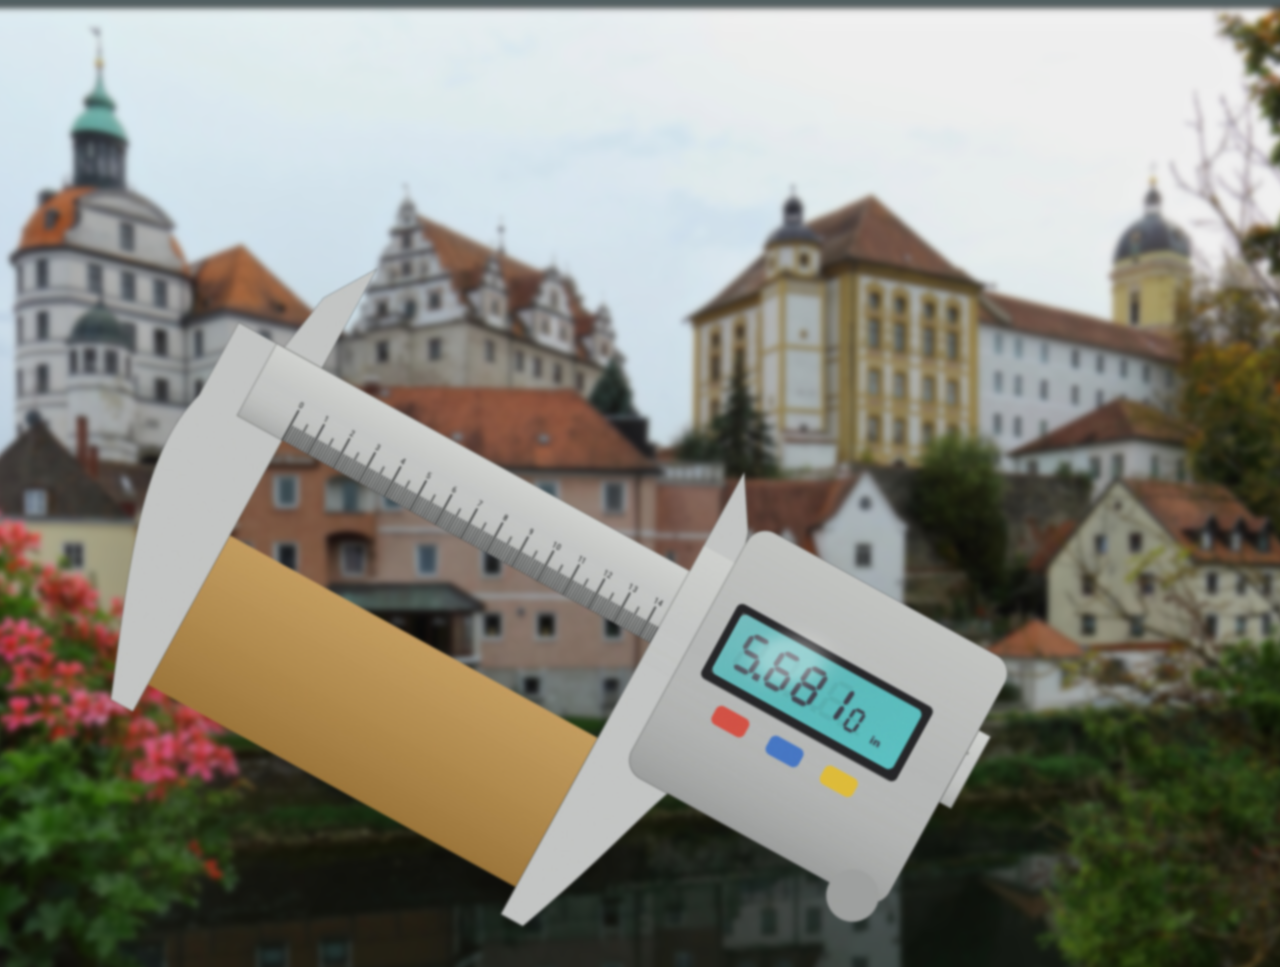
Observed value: 5.6810
